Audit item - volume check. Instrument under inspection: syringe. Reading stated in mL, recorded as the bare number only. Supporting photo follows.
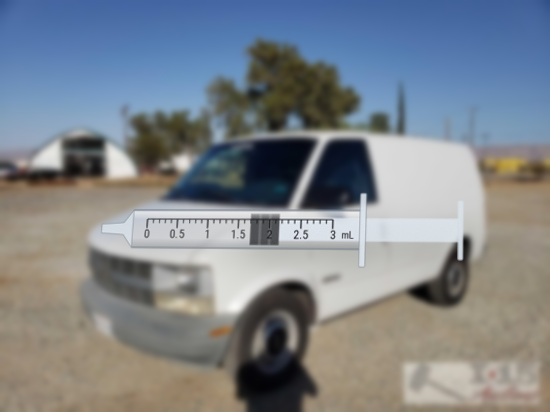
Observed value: 1.7
